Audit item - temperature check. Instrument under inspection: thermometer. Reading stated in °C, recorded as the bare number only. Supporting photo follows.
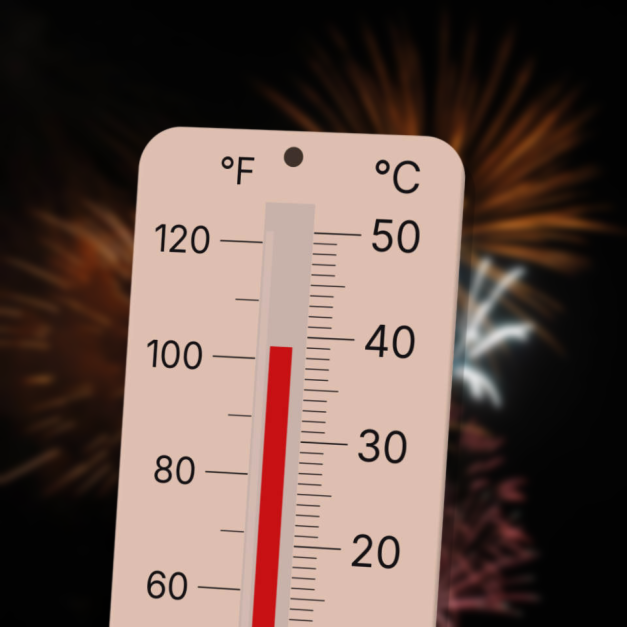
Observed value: 39
